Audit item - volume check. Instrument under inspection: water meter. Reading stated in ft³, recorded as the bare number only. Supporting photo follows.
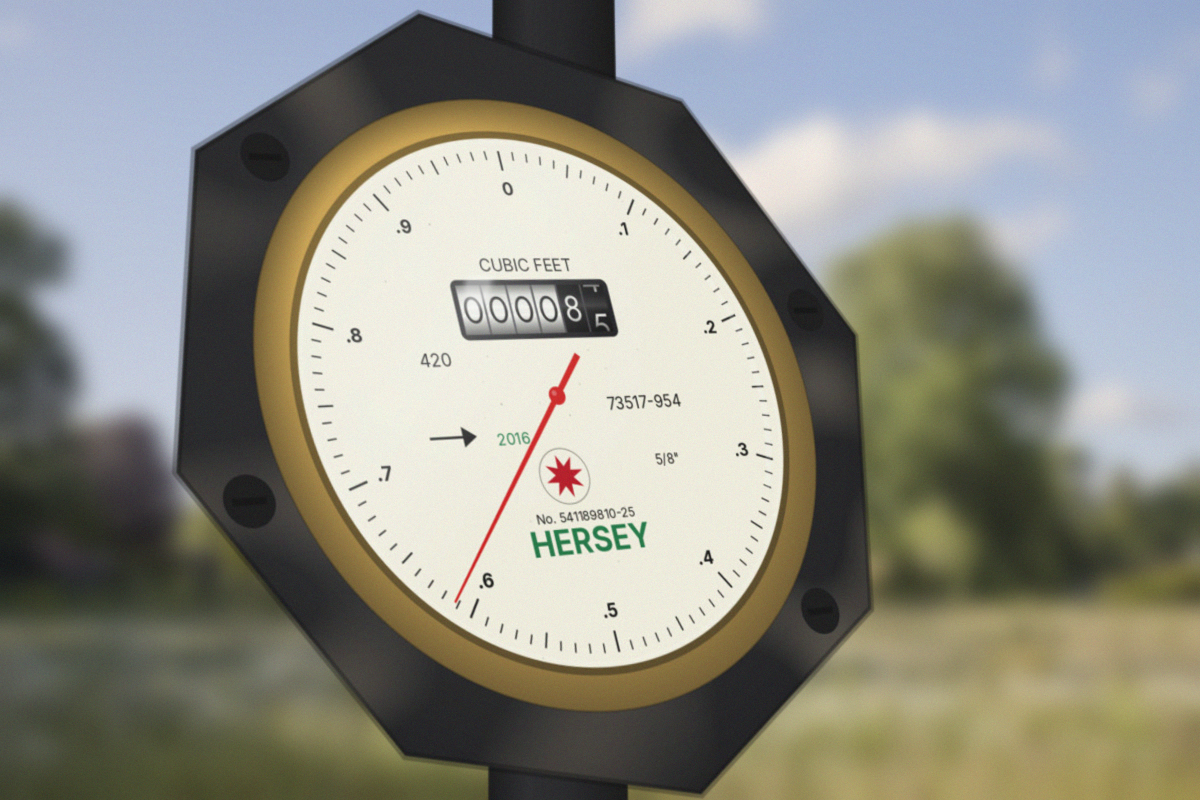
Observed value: 84.61
